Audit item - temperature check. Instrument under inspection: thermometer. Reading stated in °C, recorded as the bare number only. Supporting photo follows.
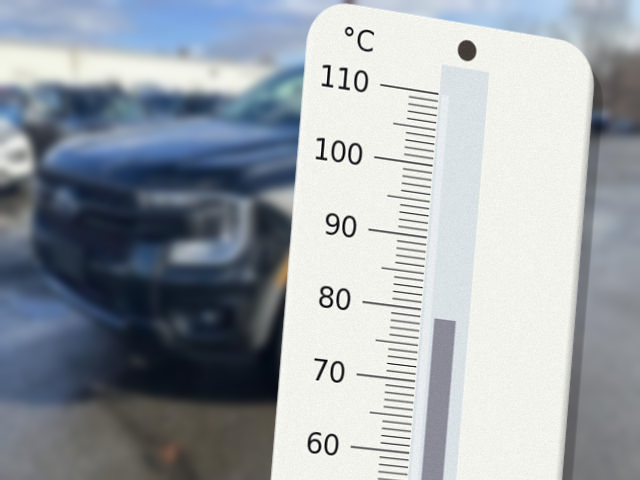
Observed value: 79
